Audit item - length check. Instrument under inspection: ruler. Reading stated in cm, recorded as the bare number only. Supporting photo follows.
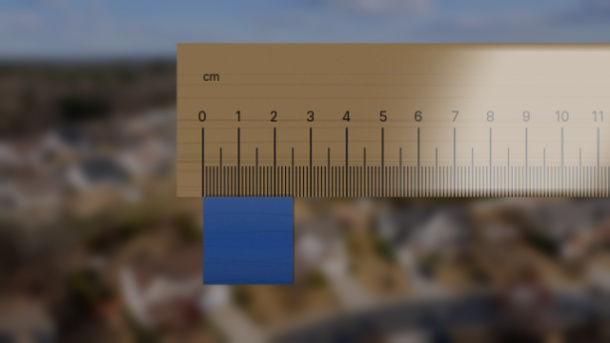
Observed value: 2.5
